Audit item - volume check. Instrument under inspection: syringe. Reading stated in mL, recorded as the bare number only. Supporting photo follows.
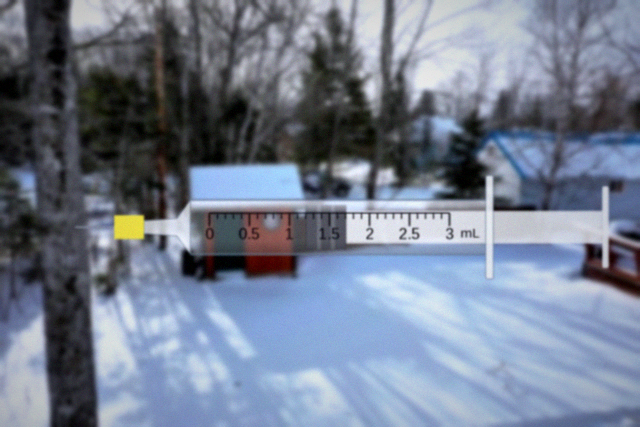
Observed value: 1.2
